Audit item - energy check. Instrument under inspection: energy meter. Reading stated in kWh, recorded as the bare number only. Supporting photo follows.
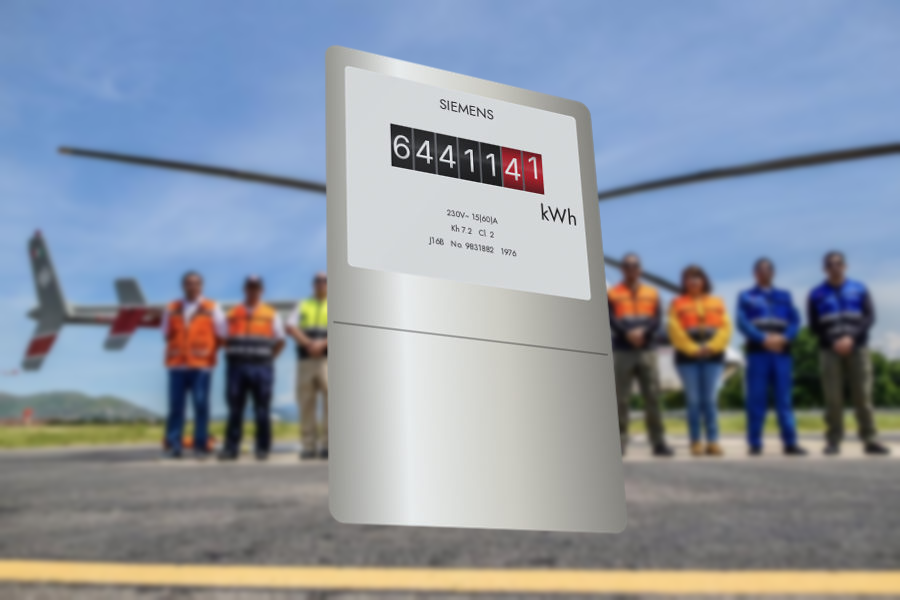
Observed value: 64411.41
